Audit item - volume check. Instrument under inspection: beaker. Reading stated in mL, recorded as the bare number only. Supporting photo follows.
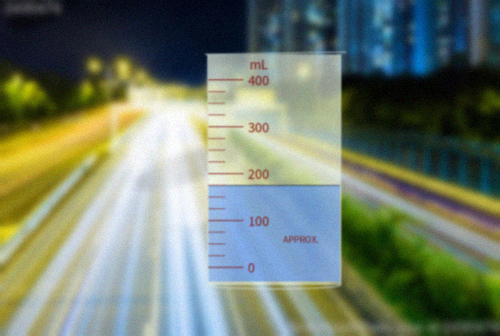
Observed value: 175
